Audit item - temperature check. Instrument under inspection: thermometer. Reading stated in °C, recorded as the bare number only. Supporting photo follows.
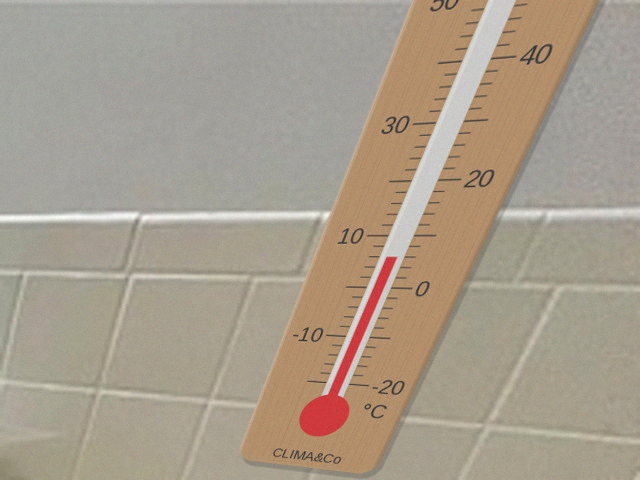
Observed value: 6
